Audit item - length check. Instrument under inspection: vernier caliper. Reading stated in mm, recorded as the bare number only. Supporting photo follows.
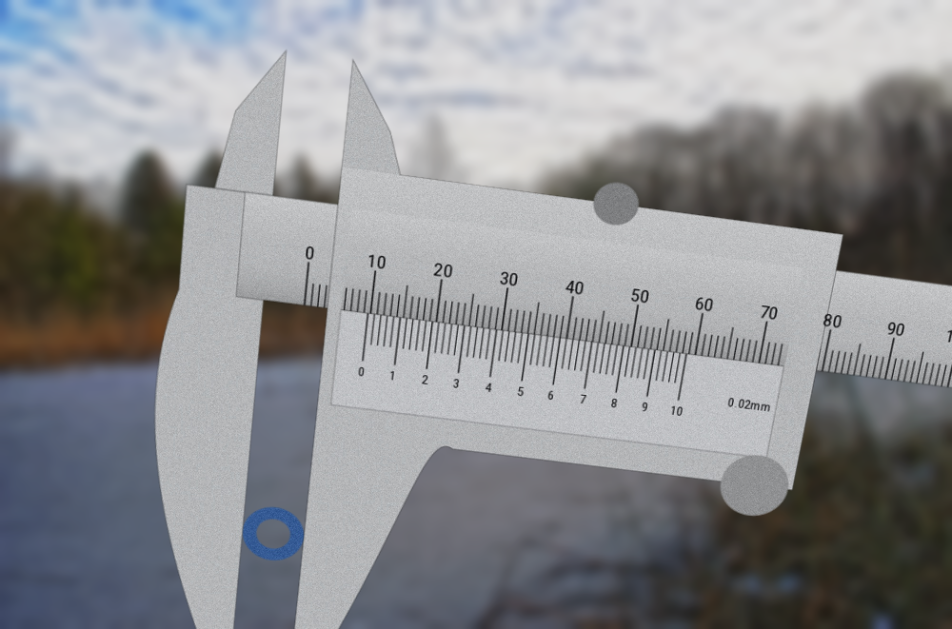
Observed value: 9.6
